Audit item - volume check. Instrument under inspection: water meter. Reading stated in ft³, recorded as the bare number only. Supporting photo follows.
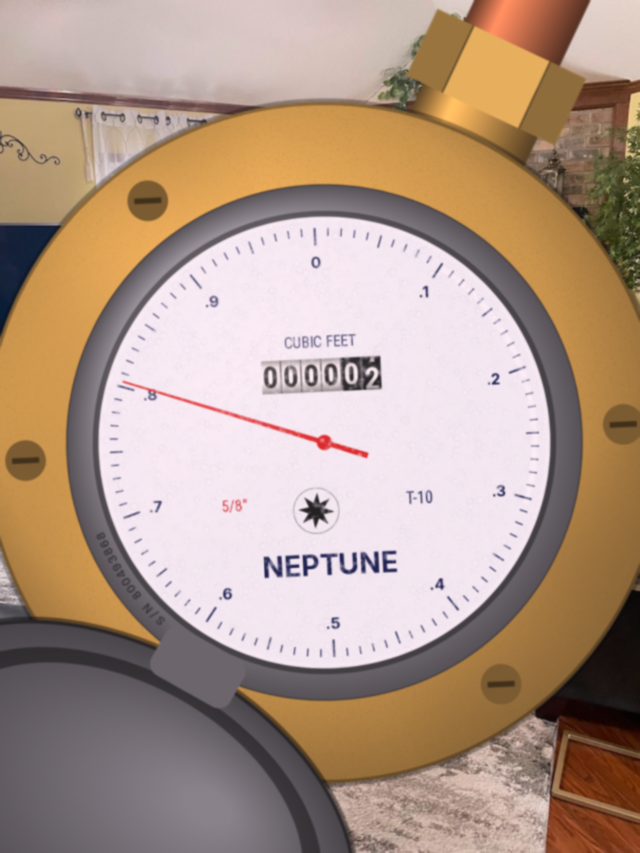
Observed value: 1.80
